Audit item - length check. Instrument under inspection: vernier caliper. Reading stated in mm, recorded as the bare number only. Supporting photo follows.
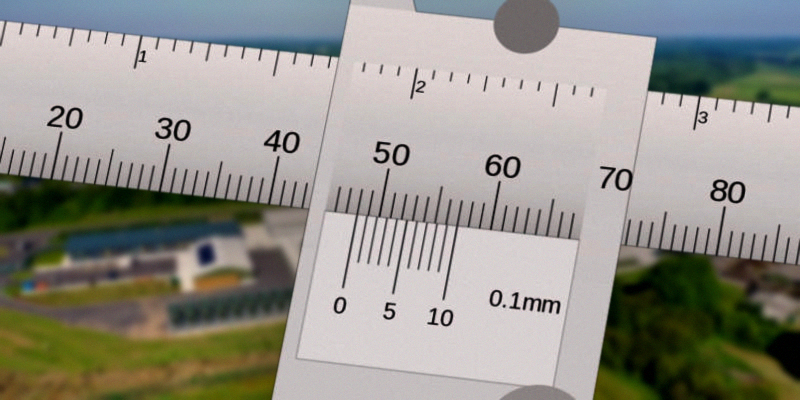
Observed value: 48.0
